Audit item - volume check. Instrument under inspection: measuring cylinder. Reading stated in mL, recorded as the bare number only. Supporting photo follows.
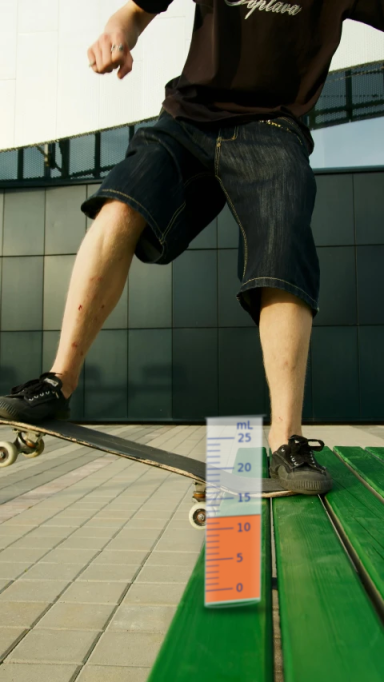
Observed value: 12
